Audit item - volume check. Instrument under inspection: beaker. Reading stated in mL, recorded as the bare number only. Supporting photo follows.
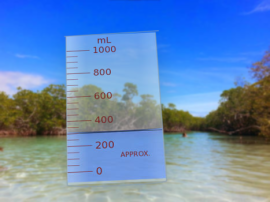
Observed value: 300
